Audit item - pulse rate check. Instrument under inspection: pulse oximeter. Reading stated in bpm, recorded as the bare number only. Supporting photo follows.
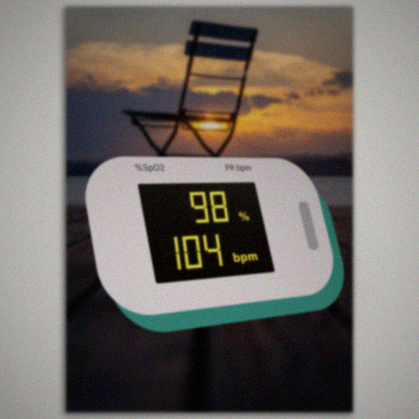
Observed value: 104
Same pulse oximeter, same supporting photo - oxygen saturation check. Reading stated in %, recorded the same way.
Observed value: 98
